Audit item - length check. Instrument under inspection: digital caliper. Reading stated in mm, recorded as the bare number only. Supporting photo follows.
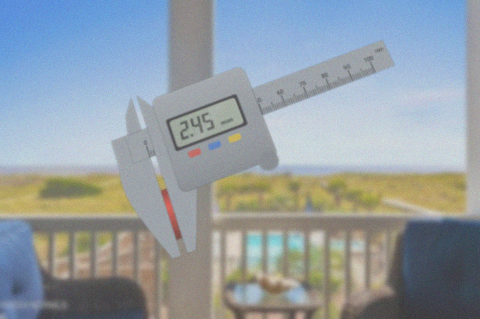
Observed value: 2.45
